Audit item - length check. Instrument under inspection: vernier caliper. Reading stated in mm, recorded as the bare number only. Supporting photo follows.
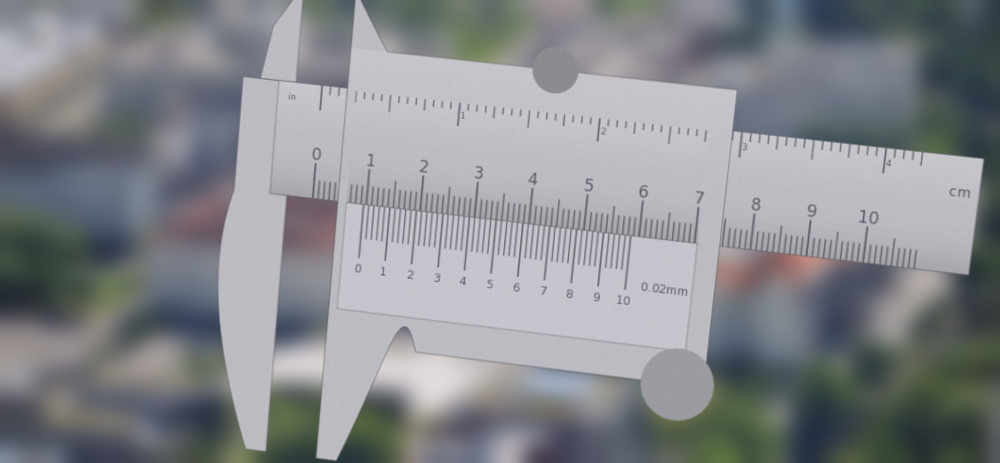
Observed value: 9.5
